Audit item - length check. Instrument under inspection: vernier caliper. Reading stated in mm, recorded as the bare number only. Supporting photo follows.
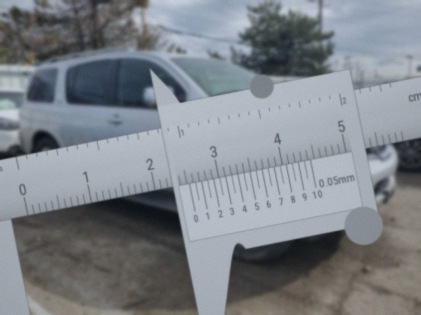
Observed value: 25.4
